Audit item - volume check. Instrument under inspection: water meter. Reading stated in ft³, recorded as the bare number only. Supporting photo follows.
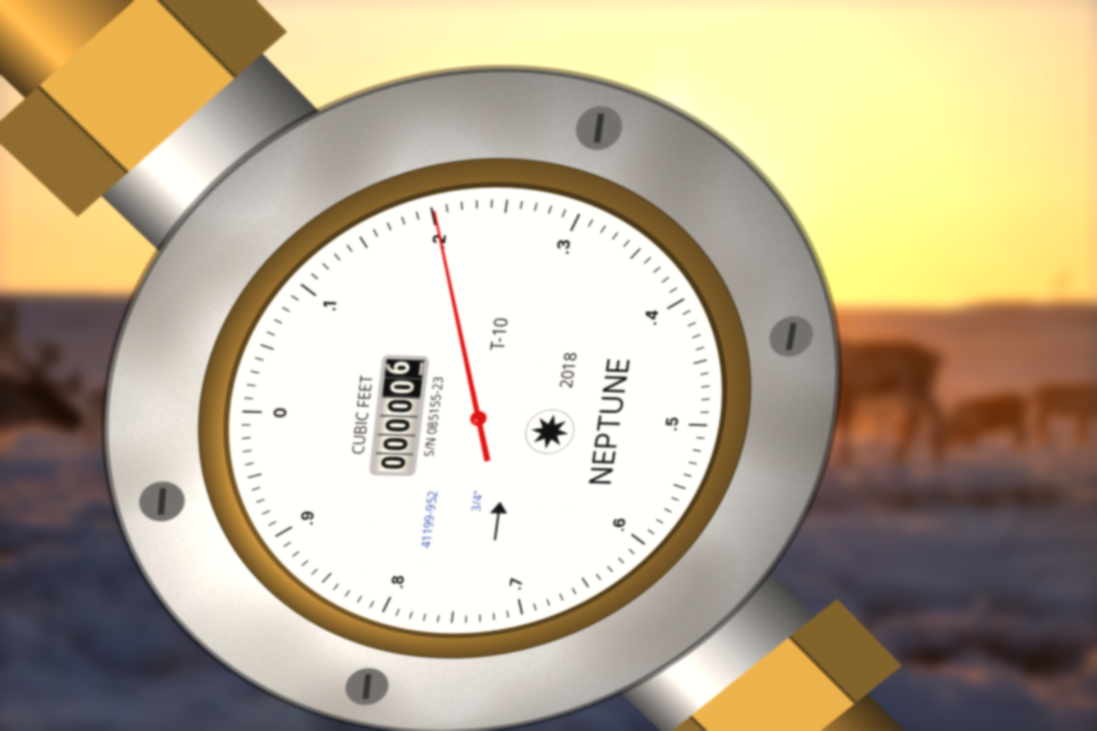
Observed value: 6.20
